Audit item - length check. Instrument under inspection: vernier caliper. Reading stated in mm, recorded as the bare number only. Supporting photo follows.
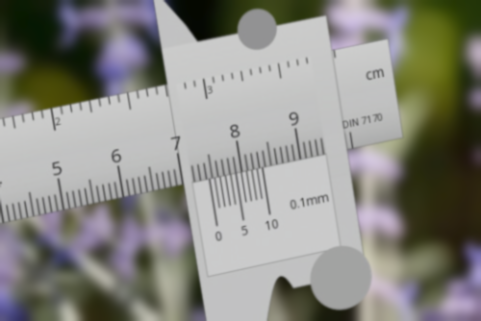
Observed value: 74.5
